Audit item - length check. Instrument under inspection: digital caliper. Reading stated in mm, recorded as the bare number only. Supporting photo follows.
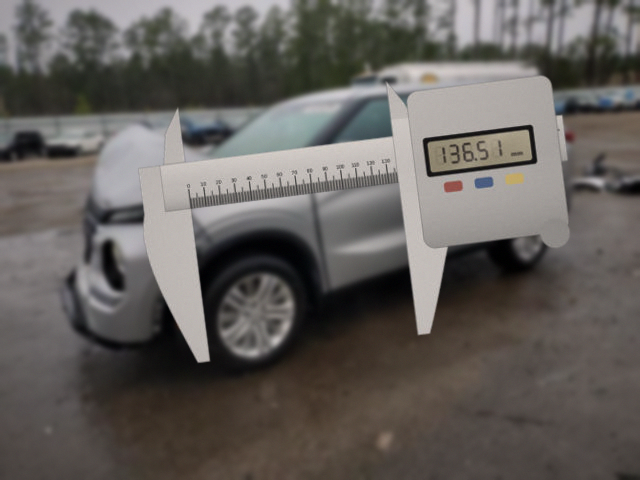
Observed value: 136.51
